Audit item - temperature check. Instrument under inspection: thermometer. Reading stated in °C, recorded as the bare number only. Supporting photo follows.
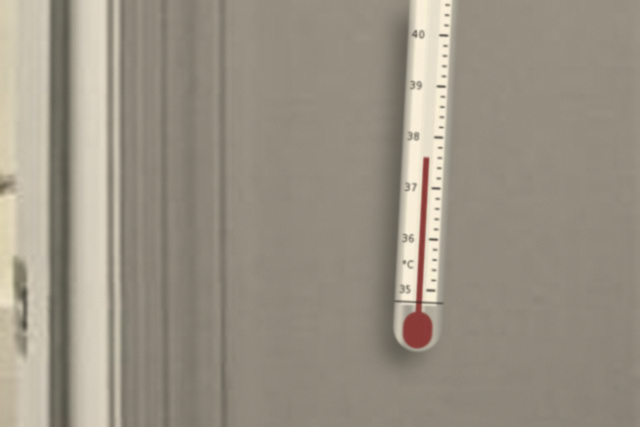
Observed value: 37.6
